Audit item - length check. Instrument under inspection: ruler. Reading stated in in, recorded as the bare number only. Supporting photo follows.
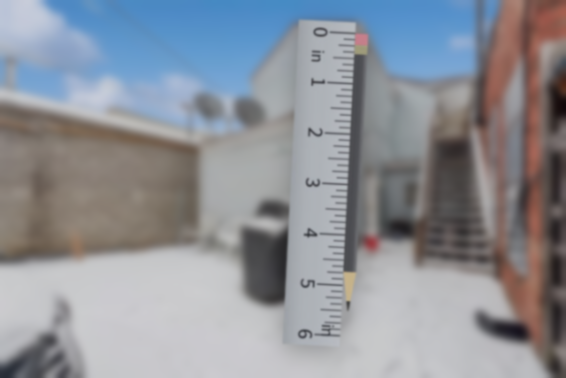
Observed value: 5.5
